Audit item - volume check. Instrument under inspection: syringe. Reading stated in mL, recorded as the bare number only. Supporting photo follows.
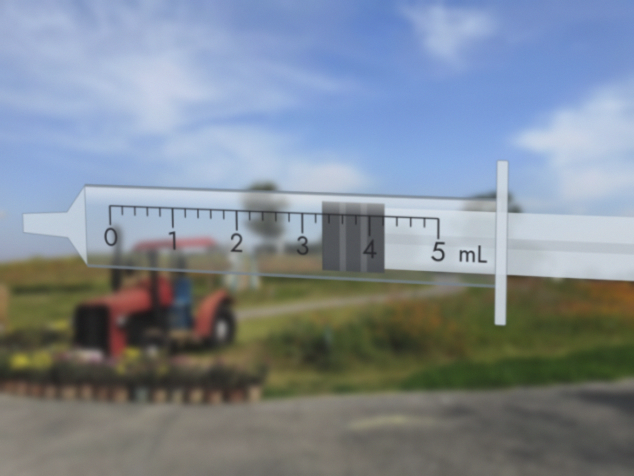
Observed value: 3.3
